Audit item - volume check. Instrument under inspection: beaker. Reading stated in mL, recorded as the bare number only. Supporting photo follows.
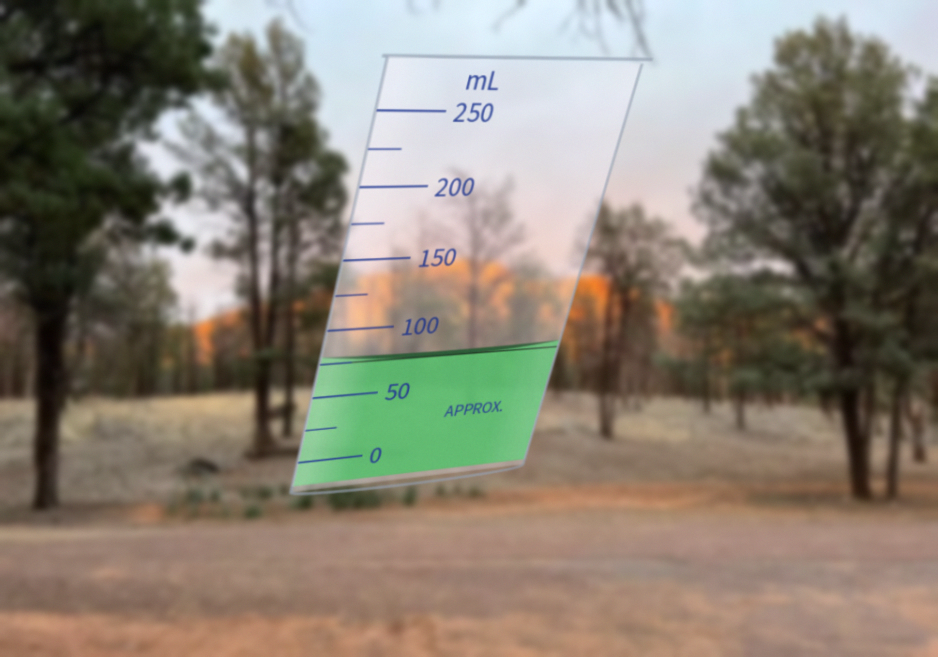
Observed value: 75
